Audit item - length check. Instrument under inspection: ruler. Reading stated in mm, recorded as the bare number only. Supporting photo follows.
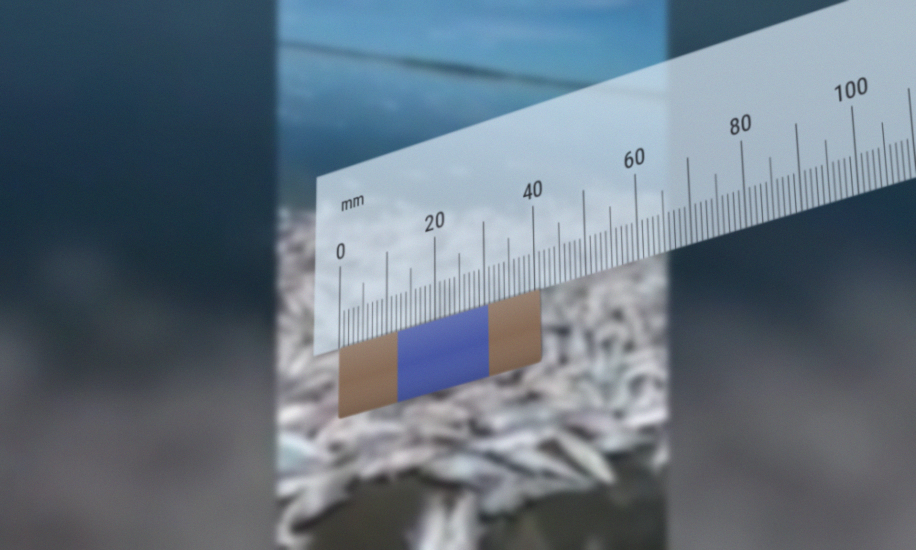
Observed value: 41
